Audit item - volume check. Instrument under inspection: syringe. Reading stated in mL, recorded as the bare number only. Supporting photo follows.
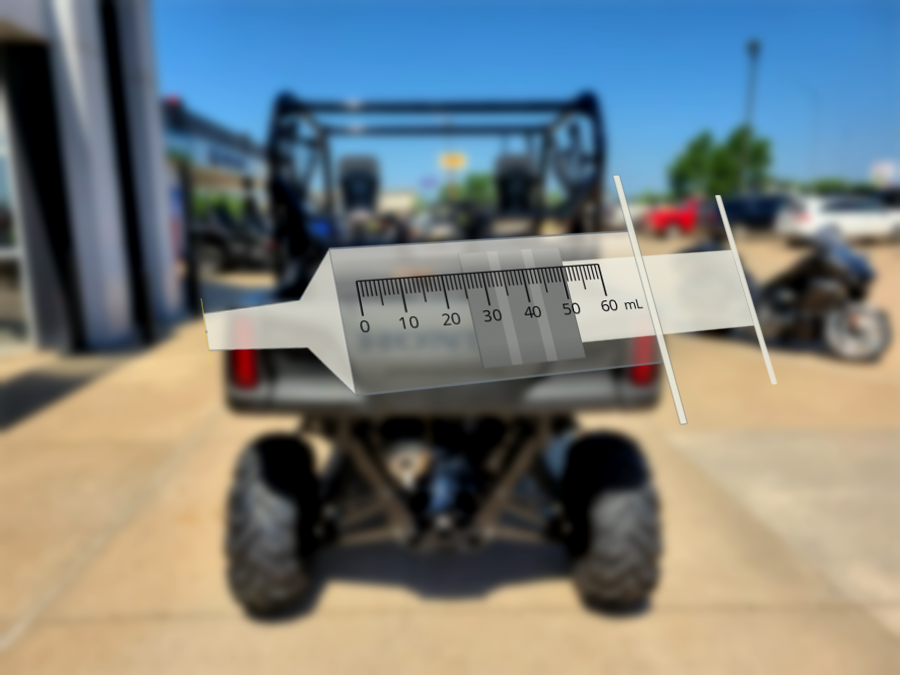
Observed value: 25
